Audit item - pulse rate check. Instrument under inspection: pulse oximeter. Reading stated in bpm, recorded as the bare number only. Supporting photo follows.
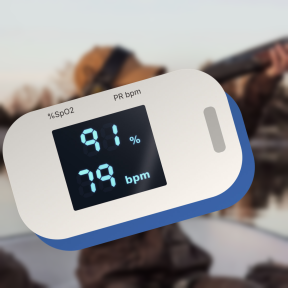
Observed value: 79
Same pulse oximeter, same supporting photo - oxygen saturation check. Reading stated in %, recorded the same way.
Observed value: 91
